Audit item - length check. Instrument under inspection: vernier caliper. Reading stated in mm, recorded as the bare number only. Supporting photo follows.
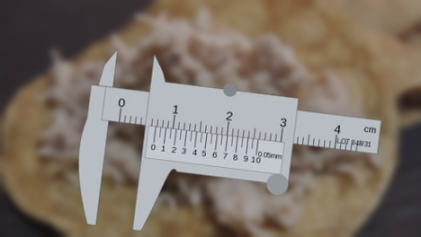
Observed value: 6.8
